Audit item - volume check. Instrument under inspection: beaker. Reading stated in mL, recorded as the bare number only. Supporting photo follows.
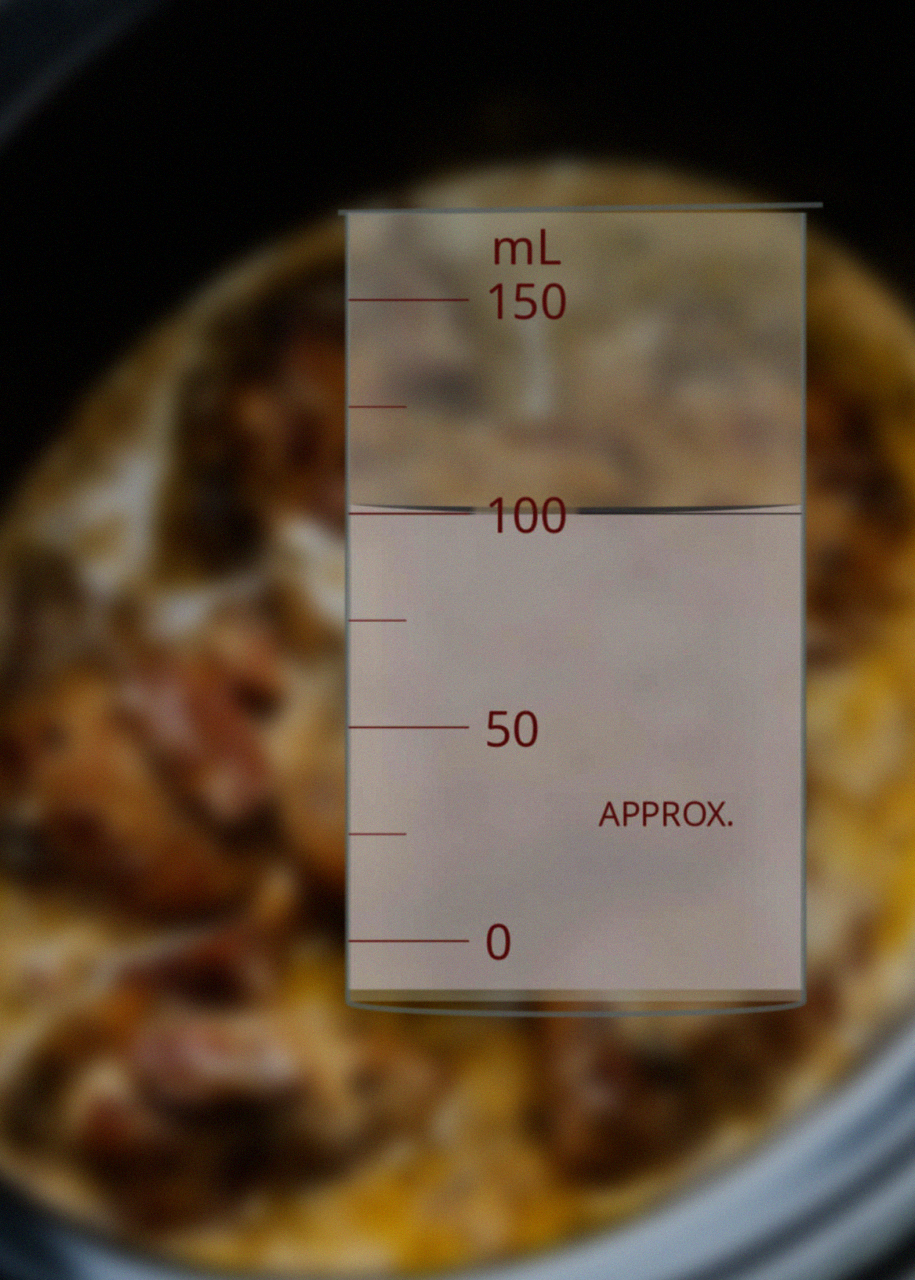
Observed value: 100
